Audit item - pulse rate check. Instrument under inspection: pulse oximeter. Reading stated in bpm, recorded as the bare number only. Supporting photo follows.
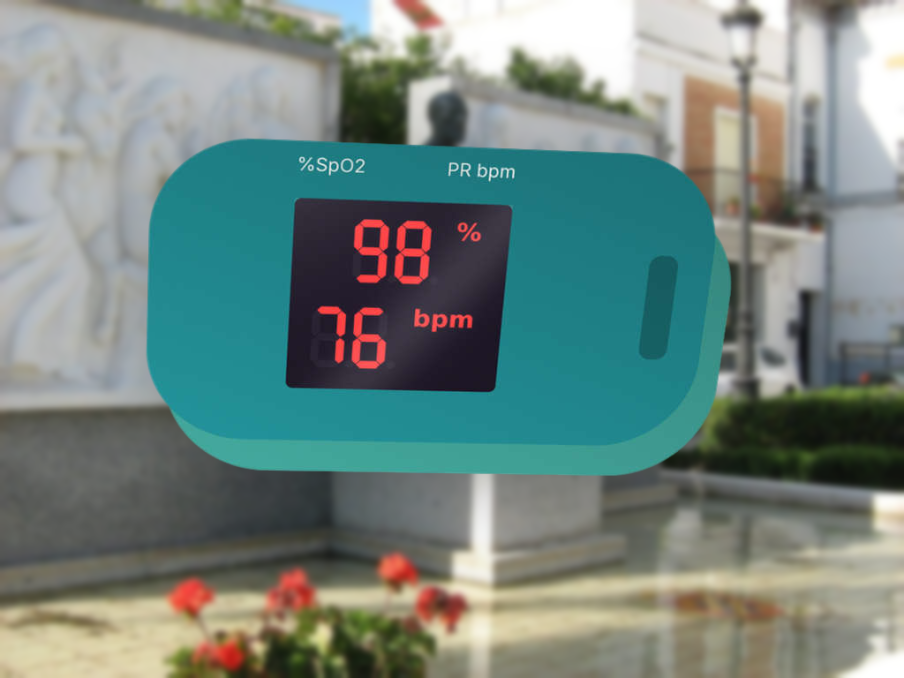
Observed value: 76
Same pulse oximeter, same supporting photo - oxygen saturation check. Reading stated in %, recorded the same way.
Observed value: 98
